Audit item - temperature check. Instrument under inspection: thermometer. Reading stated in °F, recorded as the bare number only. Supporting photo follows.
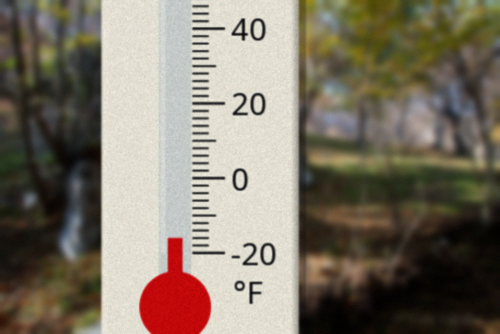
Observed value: -16
